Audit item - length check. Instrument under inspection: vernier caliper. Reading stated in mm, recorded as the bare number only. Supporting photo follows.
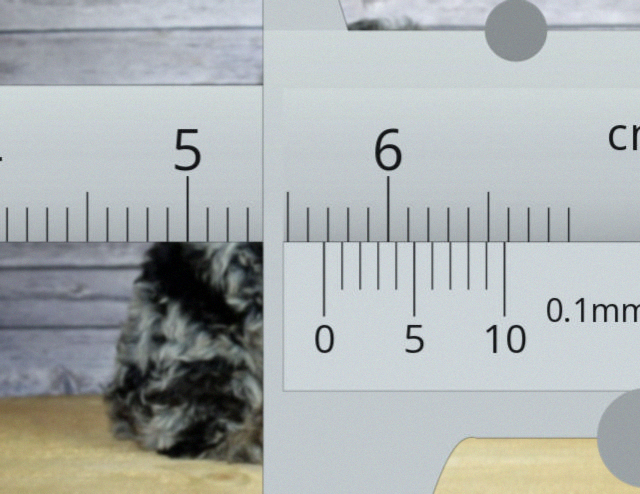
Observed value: 56.8
